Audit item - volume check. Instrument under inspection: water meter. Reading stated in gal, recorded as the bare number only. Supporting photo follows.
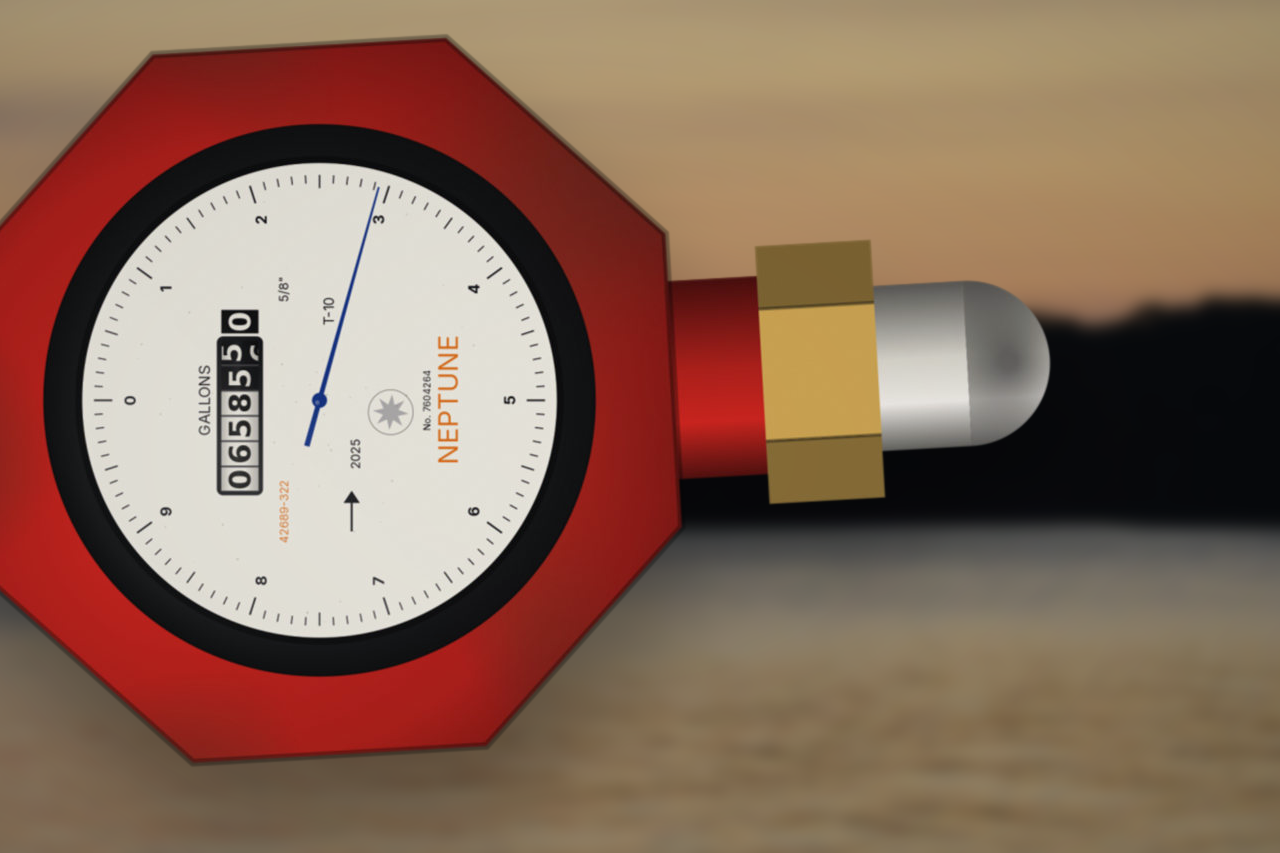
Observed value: 658552.9
